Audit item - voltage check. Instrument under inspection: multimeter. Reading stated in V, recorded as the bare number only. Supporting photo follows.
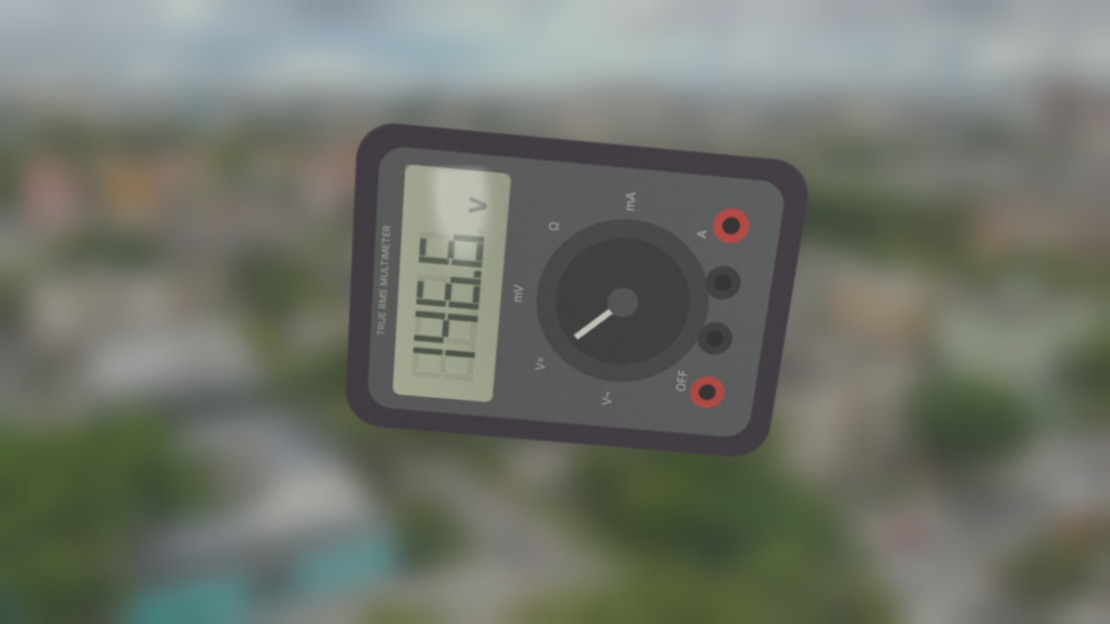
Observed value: 146.6
